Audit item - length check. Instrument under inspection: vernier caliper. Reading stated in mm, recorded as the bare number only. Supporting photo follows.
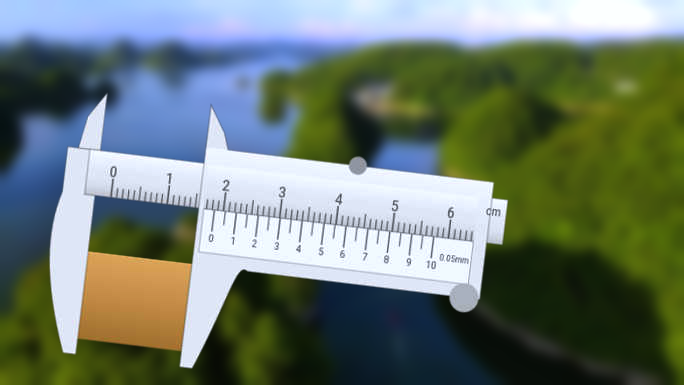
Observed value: 18.4
